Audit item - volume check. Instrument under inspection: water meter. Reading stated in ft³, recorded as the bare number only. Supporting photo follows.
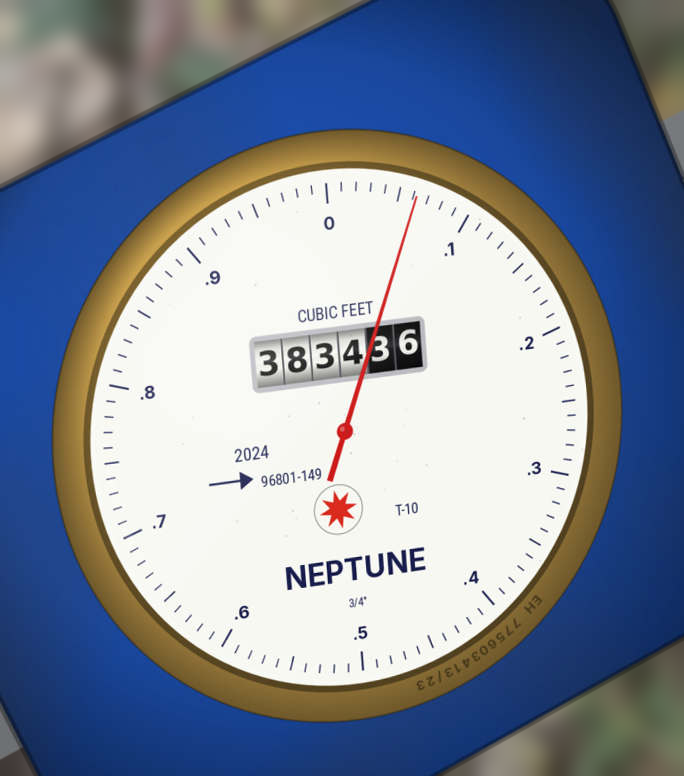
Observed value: 383436.06
